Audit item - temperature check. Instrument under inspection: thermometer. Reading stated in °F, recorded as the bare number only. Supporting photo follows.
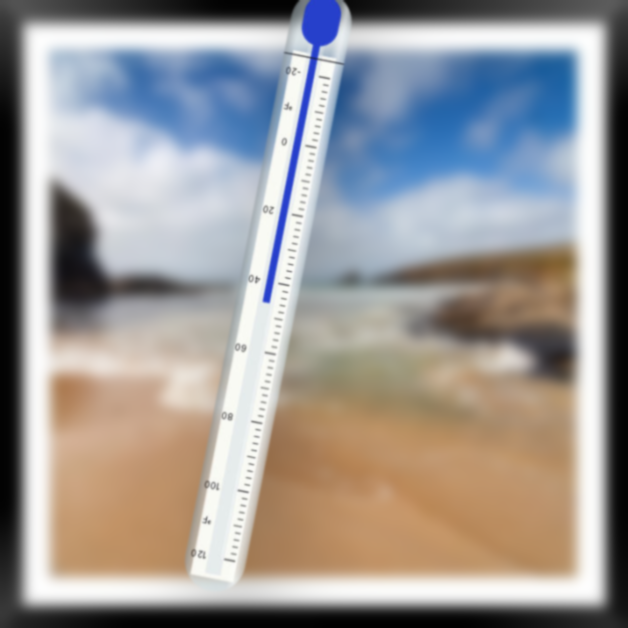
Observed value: 46
